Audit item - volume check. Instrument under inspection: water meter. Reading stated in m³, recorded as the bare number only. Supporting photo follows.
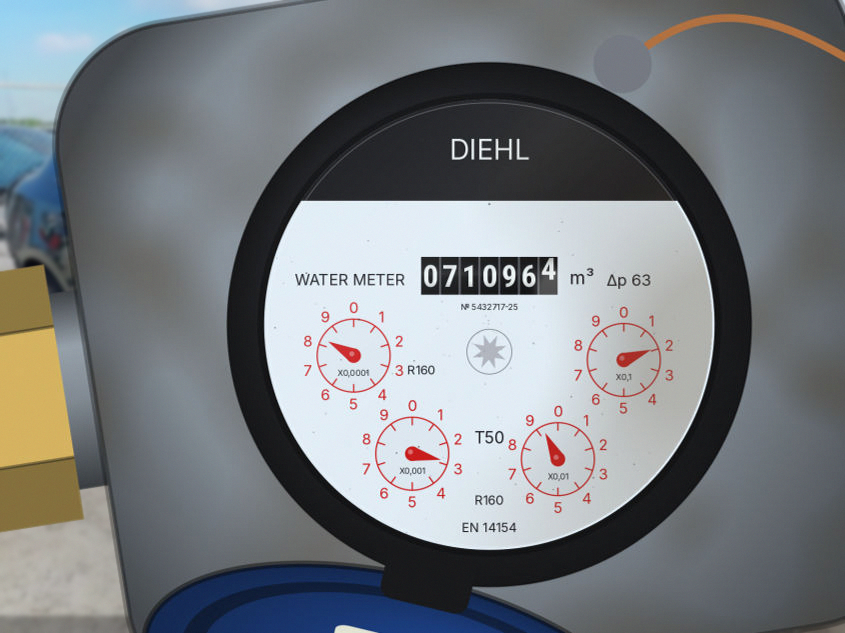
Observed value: 710964.1928
